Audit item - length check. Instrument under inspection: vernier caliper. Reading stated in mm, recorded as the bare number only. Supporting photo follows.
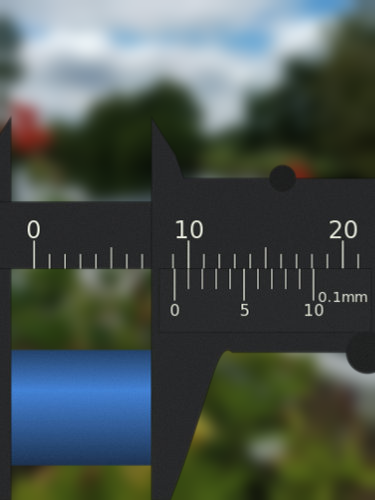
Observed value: 9.1
